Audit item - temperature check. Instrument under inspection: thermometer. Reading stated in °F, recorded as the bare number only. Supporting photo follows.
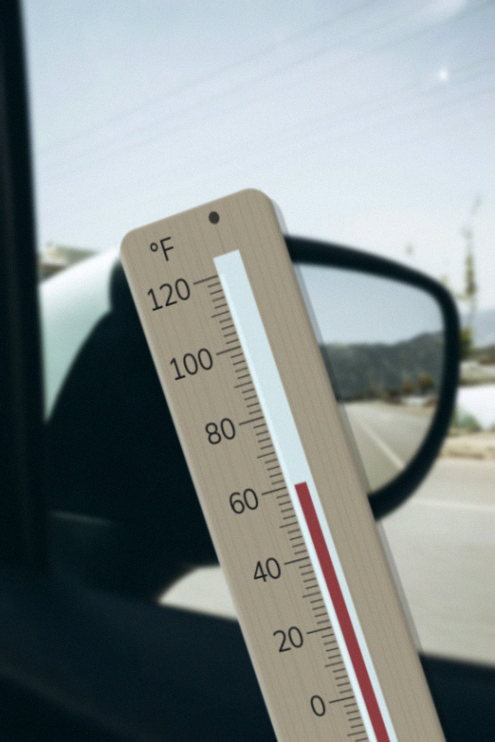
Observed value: 60
